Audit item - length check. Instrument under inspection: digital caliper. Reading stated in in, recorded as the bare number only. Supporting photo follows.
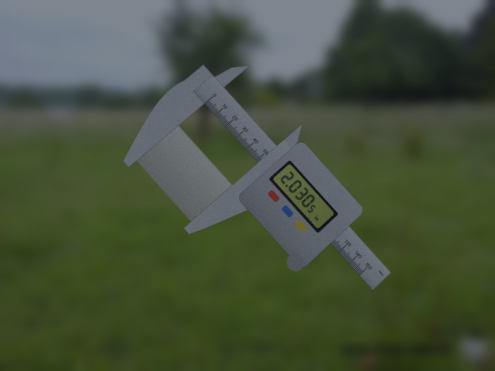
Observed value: 2.0305
